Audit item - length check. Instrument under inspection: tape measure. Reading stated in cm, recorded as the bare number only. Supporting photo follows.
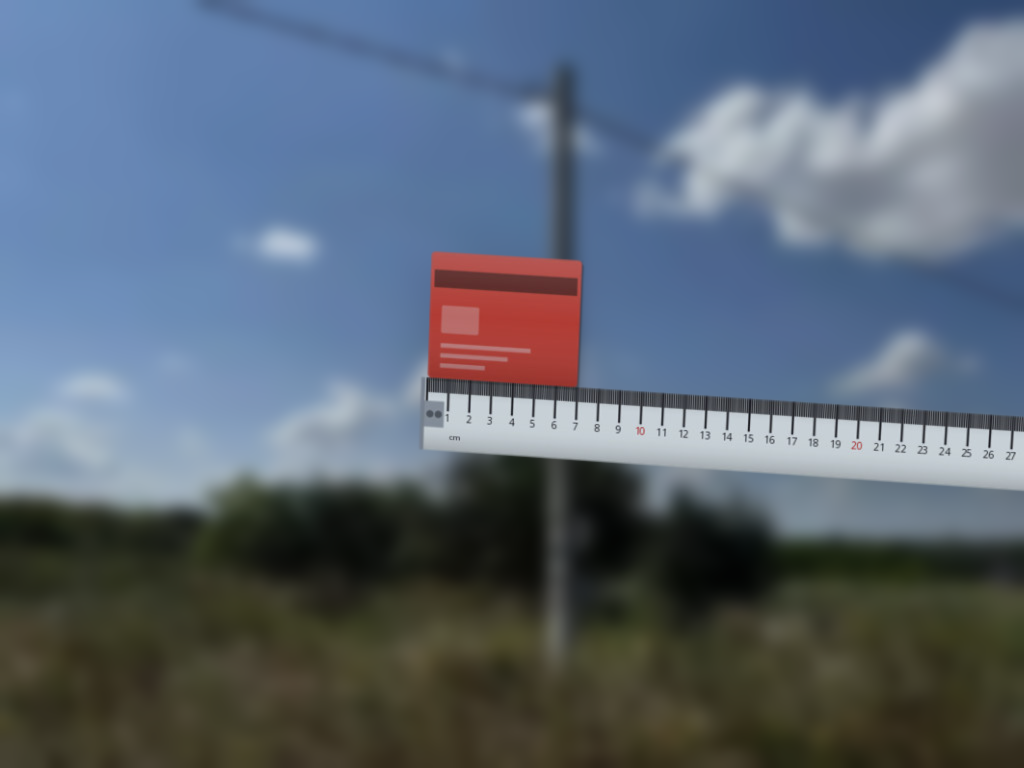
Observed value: 7
